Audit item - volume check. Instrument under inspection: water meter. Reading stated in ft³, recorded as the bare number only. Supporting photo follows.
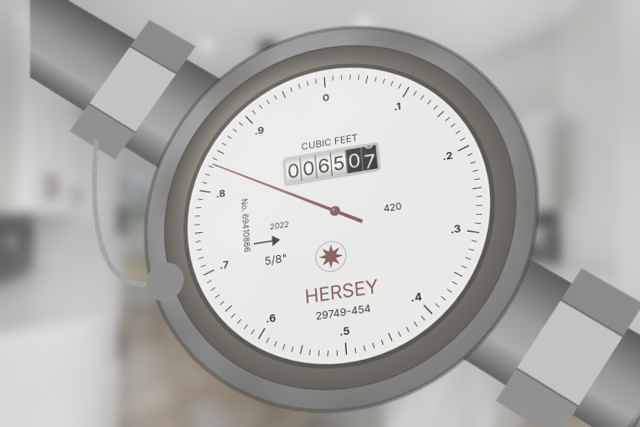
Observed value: 6506.83
